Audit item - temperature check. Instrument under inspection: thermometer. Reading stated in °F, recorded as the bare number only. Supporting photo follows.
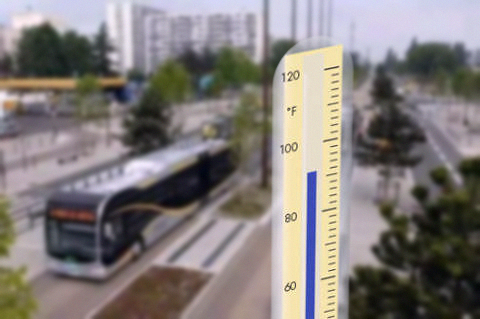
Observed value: 92
